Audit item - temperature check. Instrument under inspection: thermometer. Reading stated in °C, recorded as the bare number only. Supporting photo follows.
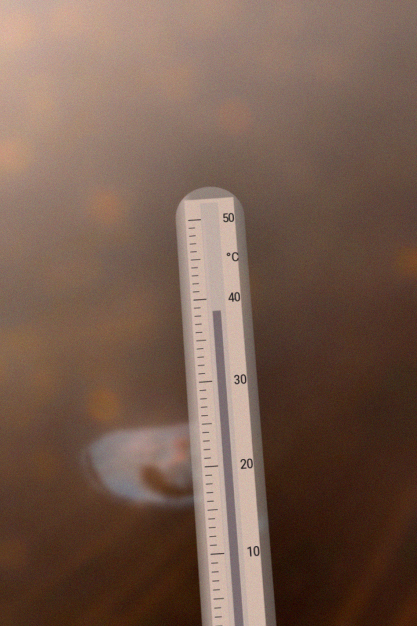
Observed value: 38.5
